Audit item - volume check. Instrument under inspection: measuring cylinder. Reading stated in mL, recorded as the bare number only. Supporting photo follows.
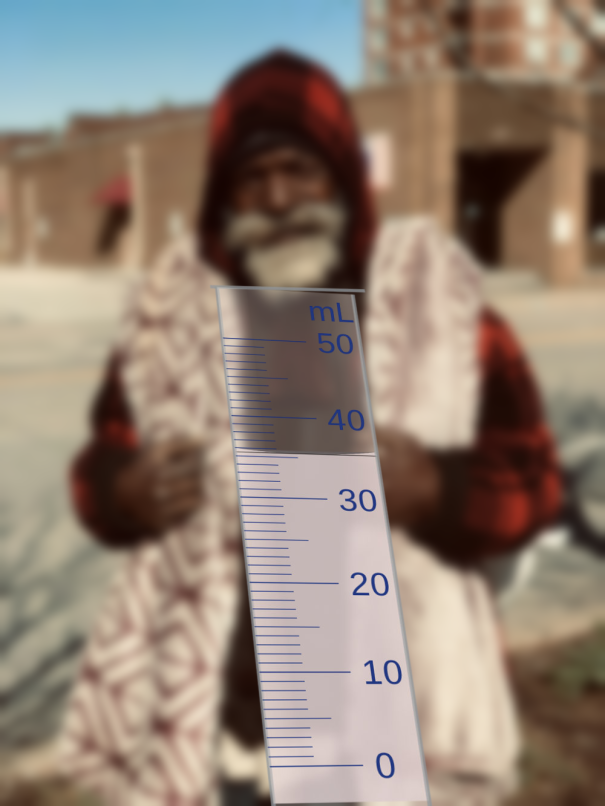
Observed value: 35.5
